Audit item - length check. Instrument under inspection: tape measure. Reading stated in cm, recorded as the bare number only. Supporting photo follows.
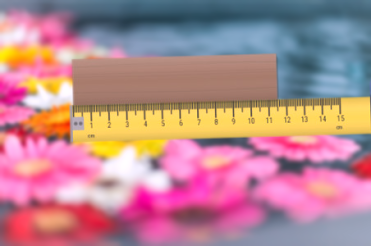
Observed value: 11.5
